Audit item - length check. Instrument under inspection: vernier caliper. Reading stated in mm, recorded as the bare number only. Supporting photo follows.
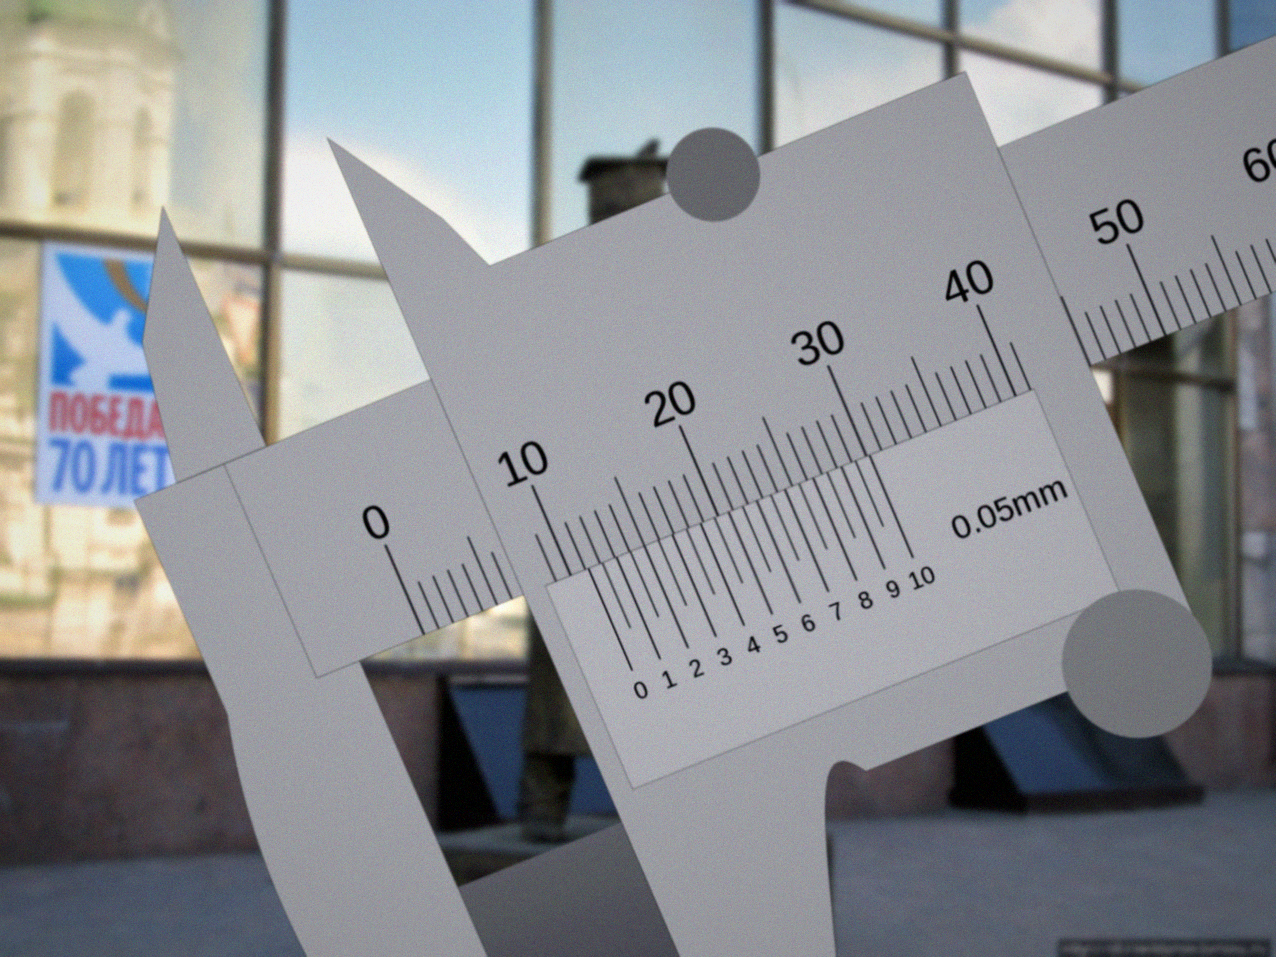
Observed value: 11.2
